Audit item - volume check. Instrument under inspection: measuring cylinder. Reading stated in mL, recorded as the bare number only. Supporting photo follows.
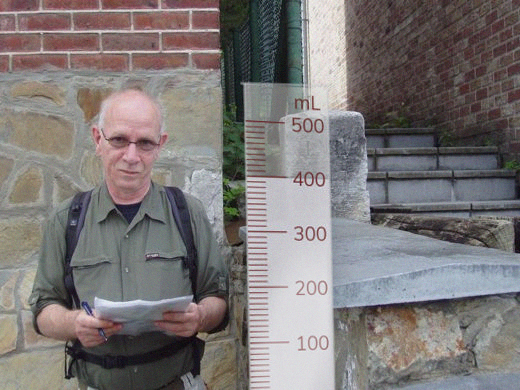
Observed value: 400
